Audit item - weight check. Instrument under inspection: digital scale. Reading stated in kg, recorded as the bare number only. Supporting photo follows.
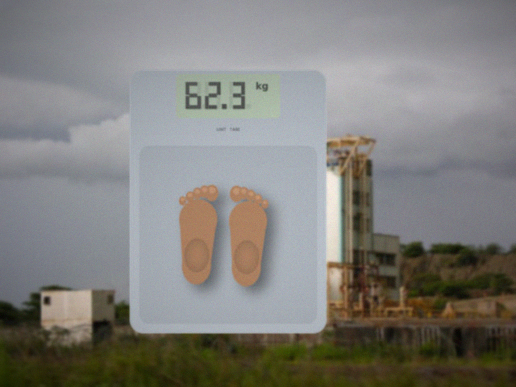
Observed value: 62.3
